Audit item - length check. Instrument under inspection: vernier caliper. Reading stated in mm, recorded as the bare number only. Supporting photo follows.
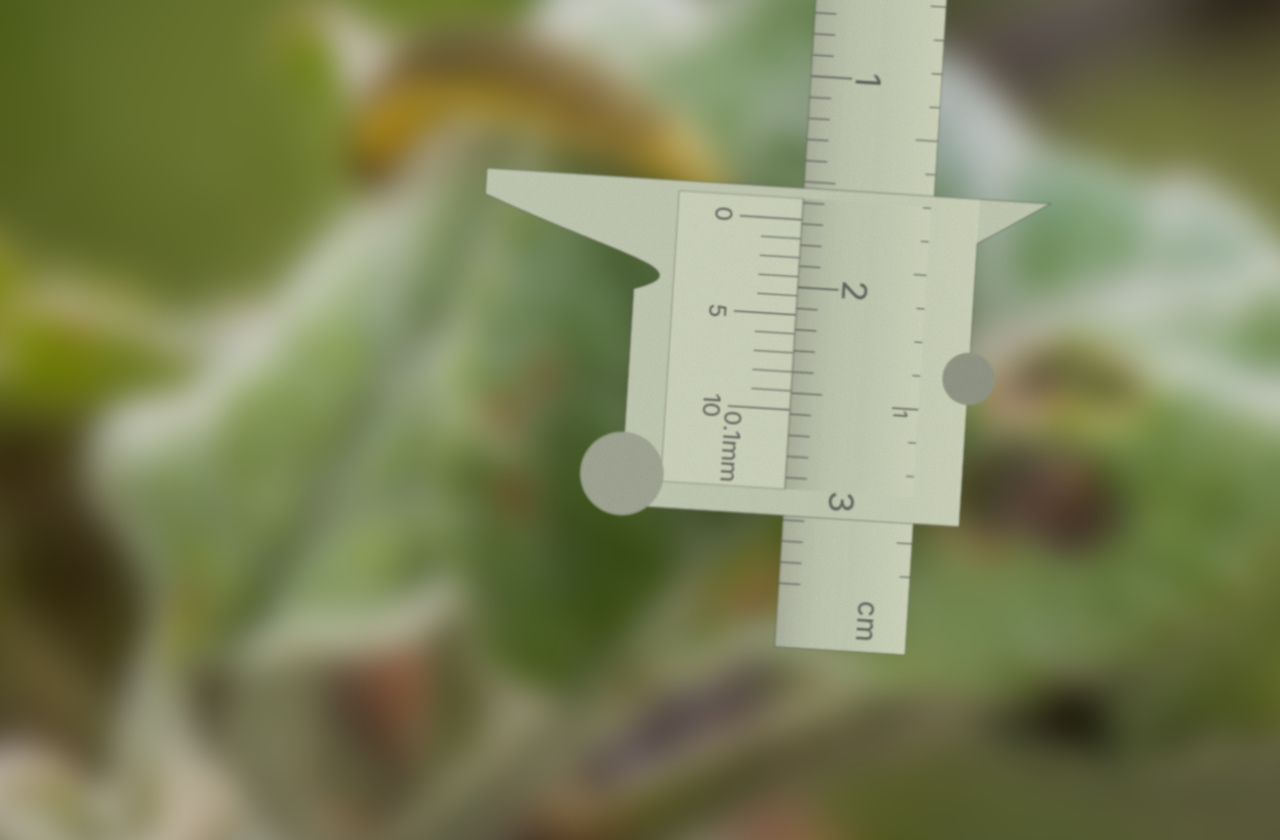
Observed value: 16.8
